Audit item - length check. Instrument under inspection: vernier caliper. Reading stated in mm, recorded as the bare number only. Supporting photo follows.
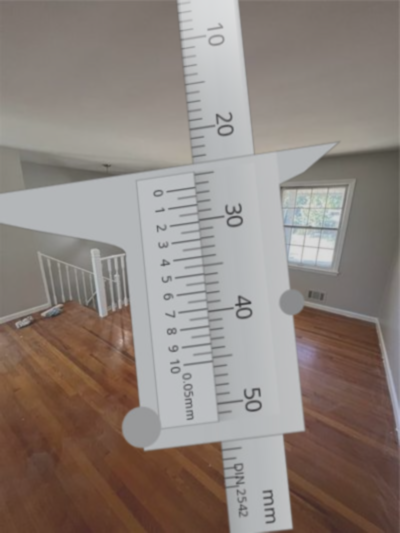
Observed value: 26.4
